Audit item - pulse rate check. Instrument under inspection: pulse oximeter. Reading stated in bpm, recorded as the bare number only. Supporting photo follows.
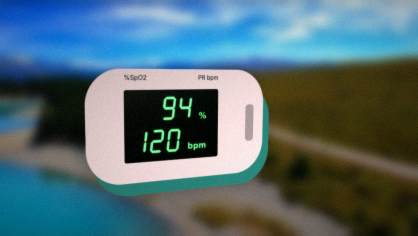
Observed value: 120
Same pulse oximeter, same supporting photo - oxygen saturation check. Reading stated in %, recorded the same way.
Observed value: 94
